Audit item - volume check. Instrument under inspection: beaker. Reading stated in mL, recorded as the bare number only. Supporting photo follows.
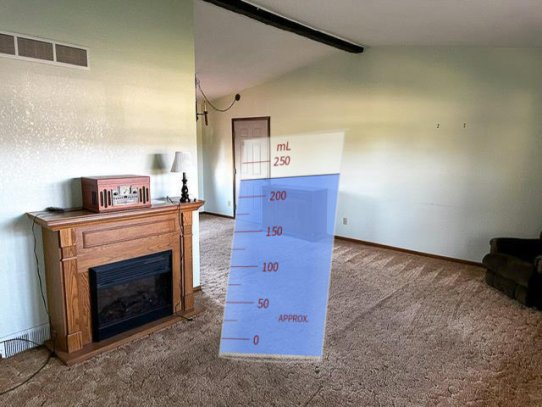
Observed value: 225
